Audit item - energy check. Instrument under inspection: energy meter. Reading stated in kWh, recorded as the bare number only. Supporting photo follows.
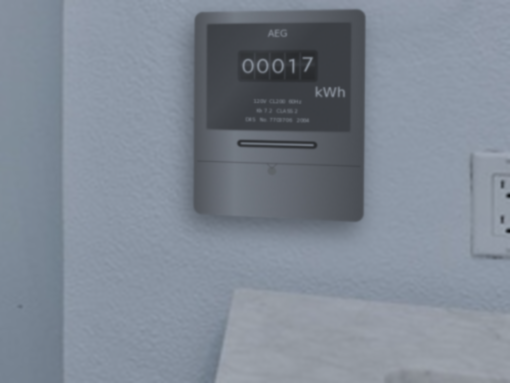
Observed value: 17
